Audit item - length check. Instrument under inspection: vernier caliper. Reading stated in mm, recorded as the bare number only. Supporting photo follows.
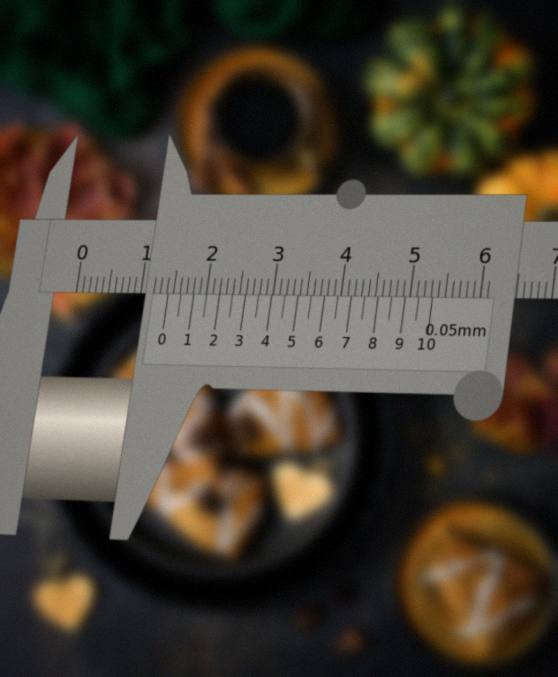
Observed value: 14.2
